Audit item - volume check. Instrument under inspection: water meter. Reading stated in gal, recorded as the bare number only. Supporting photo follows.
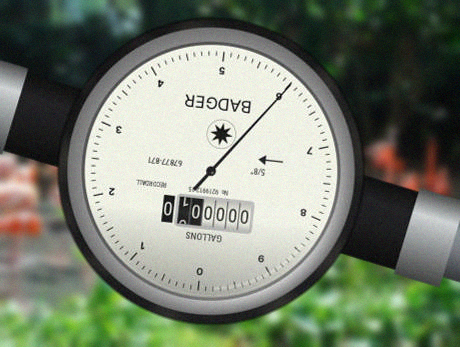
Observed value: 6.0
